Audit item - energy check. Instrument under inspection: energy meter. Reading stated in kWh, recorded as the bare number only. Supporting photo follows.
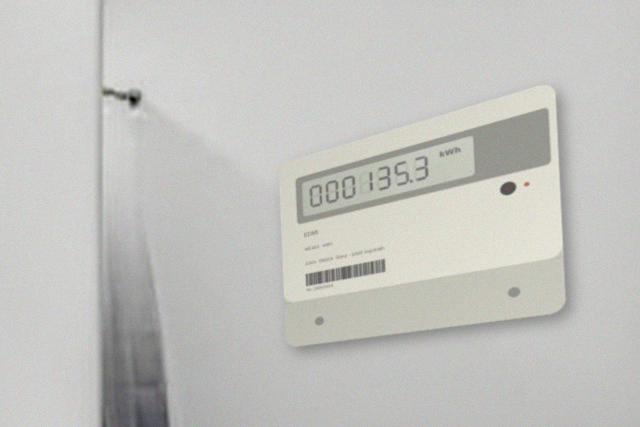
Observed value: 135.3
